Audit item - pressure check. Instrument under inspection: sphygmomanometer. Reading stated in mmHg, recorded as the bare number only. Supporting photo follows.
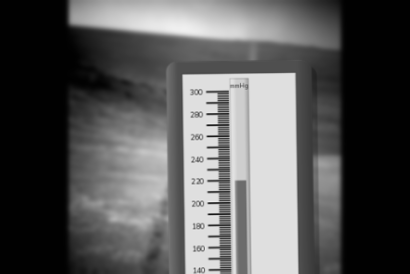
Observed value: 220
